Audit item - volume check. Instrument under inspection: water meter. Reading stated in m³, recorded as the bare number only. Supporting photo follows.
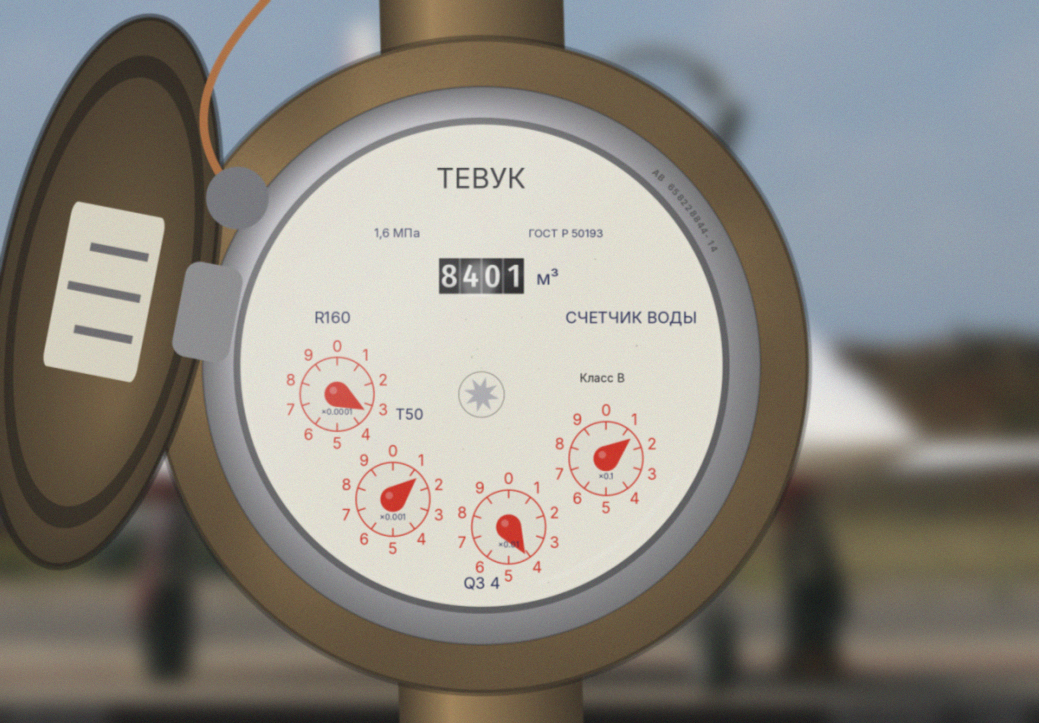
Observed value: 8401.1413
